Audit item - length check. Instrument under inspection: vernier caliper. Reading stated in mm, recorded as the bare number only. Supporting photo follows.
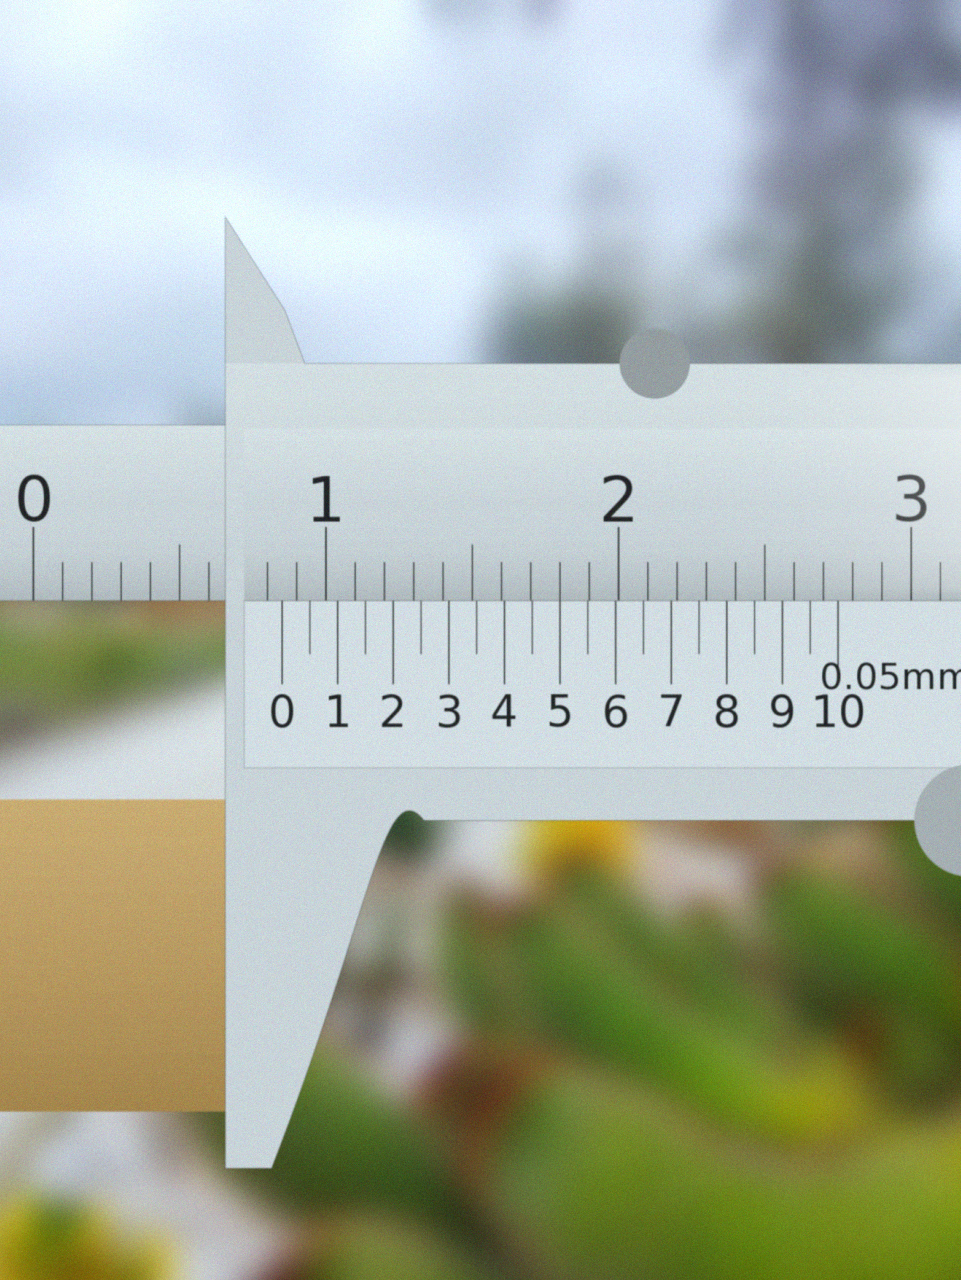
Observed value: 8.50
